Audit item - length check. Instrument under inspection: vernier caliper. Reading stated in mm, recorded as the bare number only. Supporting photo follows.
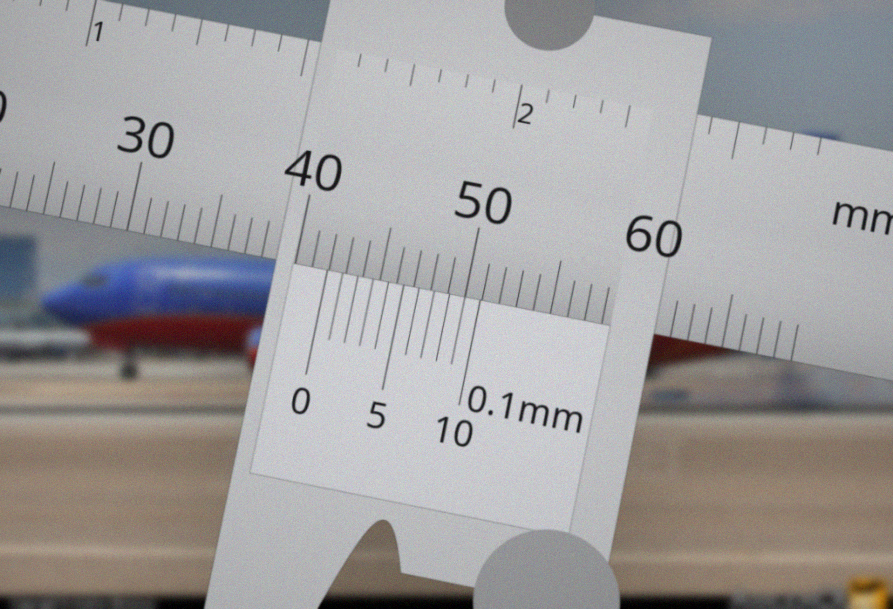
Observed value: 41.9
